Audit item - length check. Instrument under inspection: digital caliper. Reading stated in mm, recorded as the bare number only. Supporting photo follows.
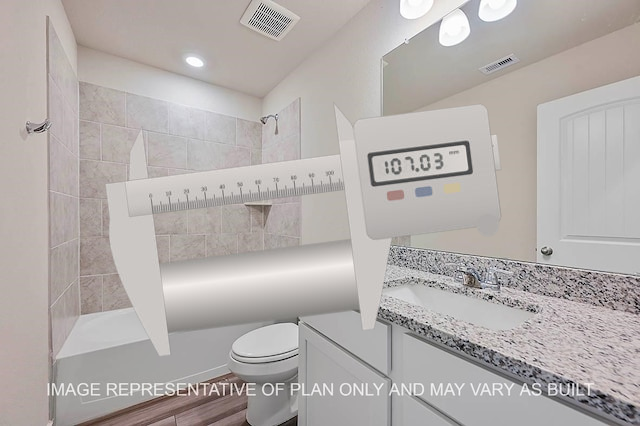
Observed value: 107.03
